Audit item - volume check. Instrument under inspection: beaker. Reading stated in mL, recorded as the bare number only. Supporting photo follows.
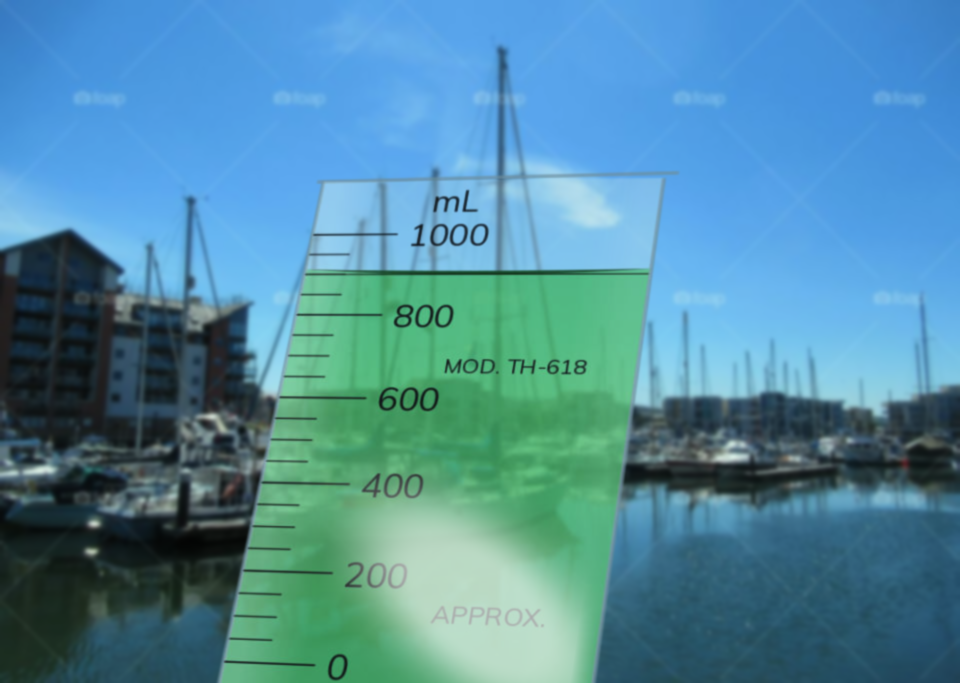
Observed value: 900
